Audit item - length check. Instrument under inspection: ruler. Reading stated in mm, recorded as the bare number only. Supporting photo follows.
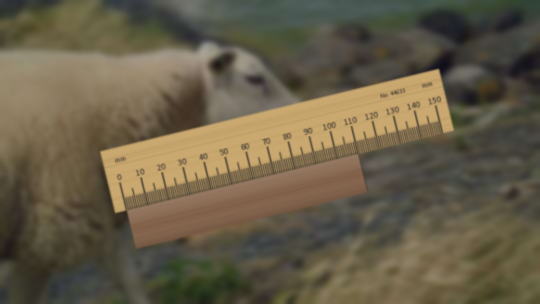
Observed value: 110
